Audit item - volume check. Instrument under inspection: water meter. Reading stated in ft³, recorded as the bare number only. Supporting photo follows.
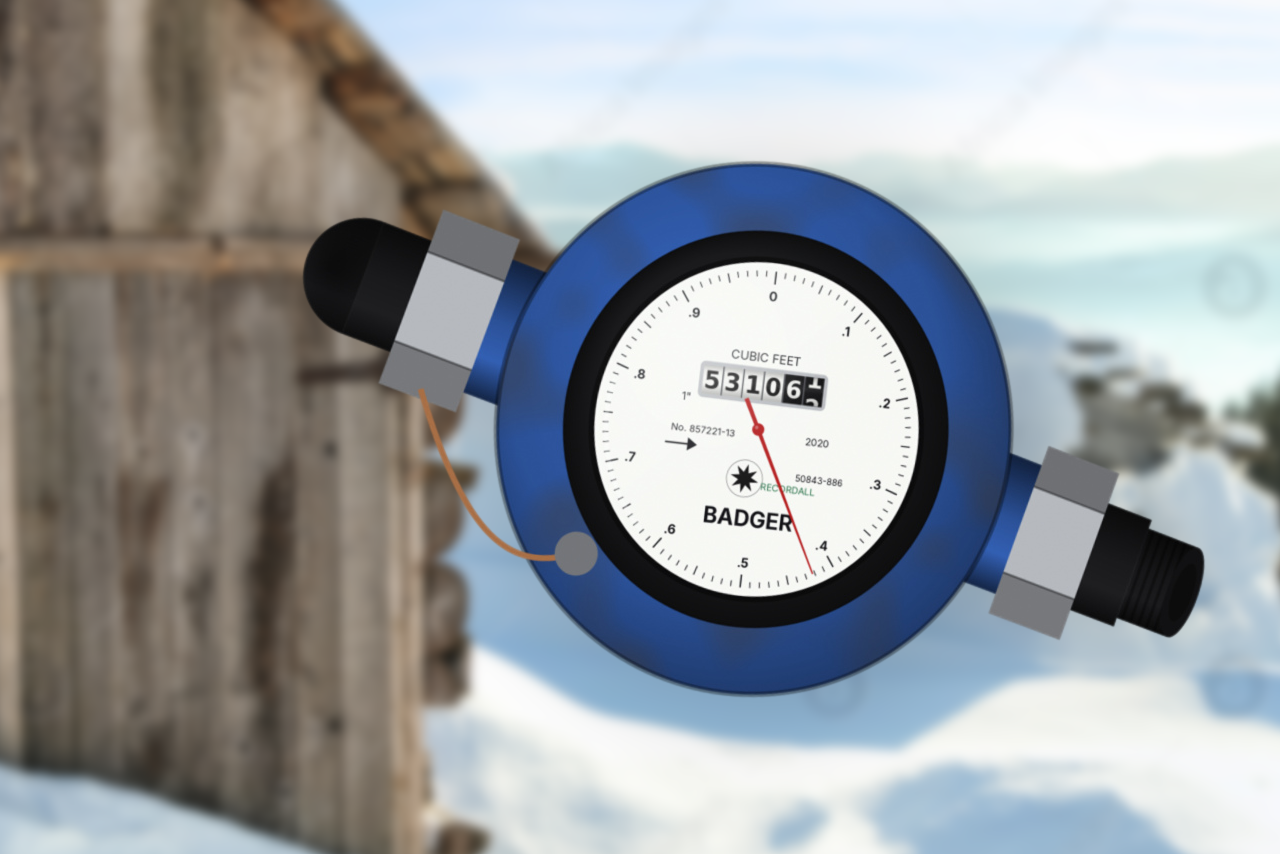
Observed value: 531061.42
